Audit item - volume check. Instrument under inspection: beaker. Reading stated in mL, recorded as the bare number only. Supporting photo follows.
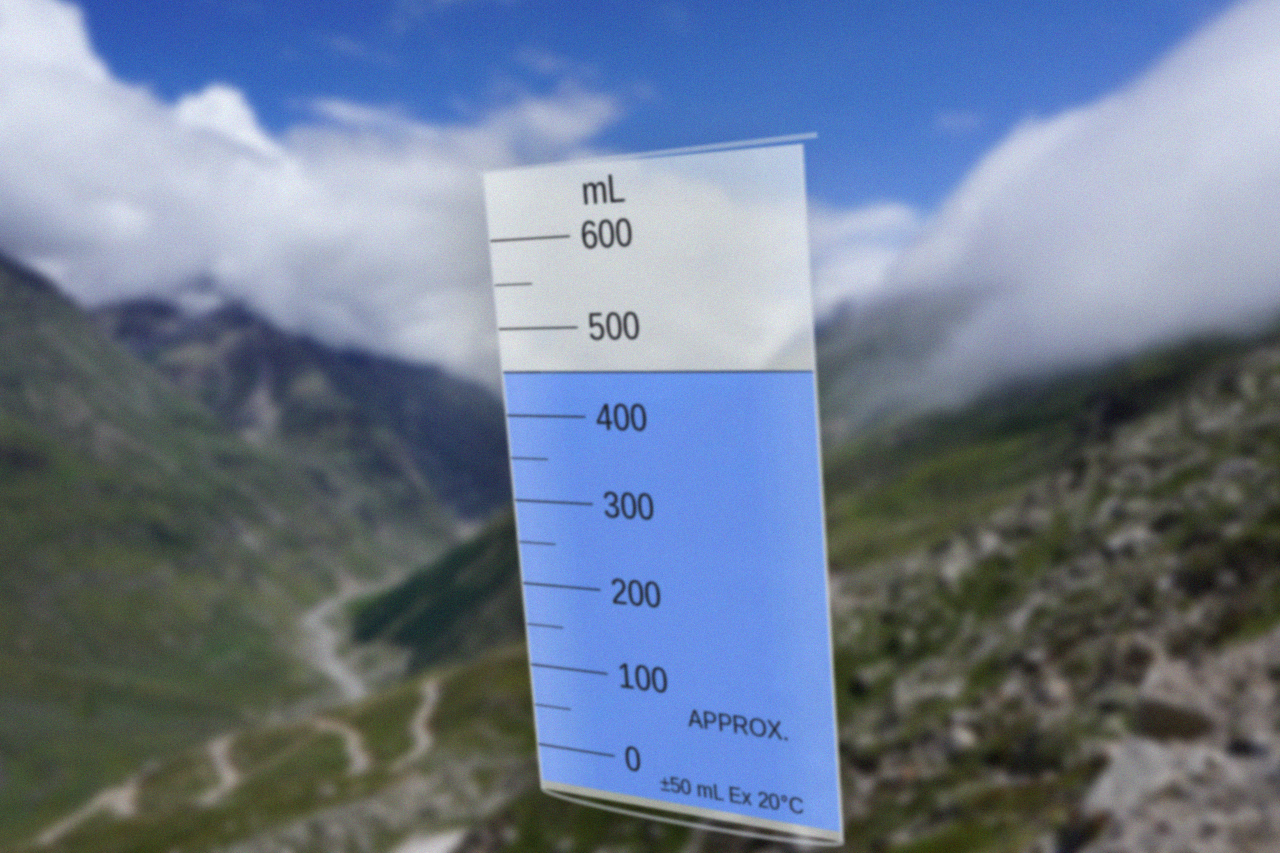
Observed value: 450
